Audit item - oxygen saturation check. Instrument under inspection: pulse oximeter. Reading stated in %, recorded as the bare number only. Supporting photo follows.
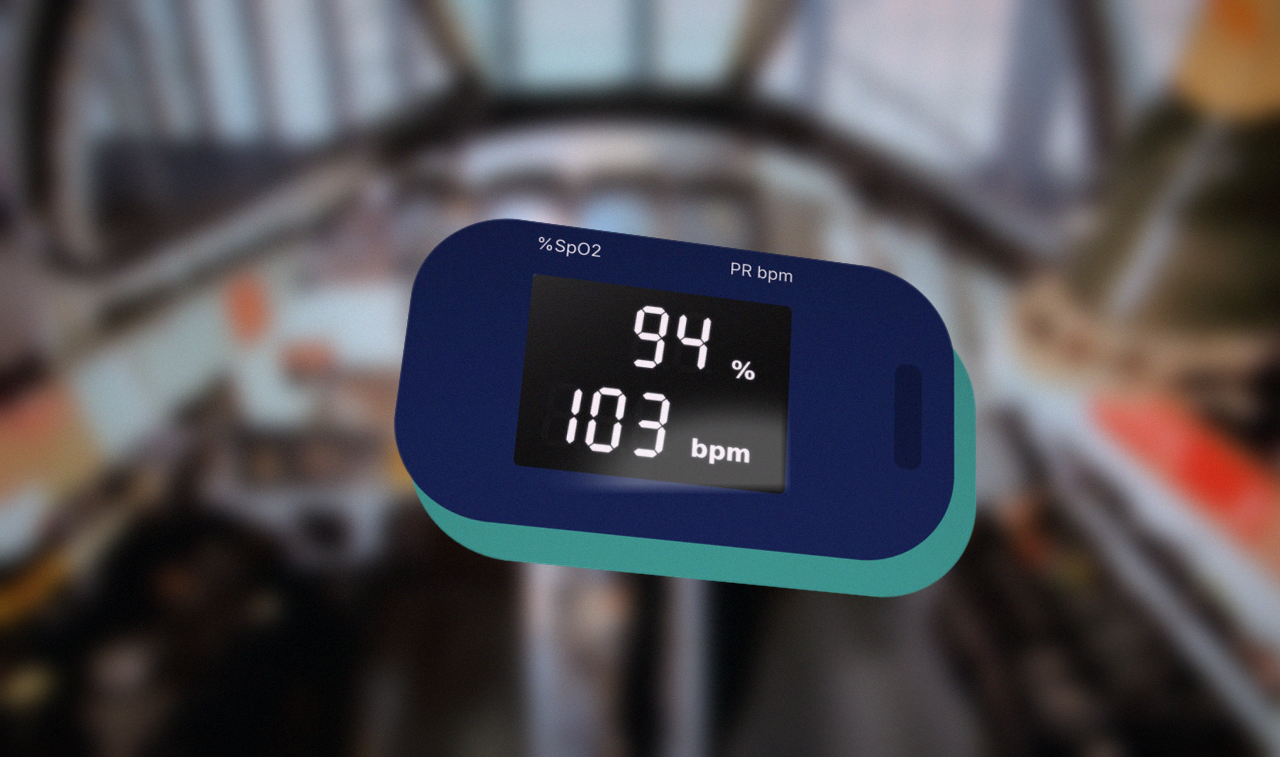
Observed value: 94
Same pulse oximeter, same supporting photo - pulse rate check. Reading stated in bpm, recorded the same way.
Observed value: 103
